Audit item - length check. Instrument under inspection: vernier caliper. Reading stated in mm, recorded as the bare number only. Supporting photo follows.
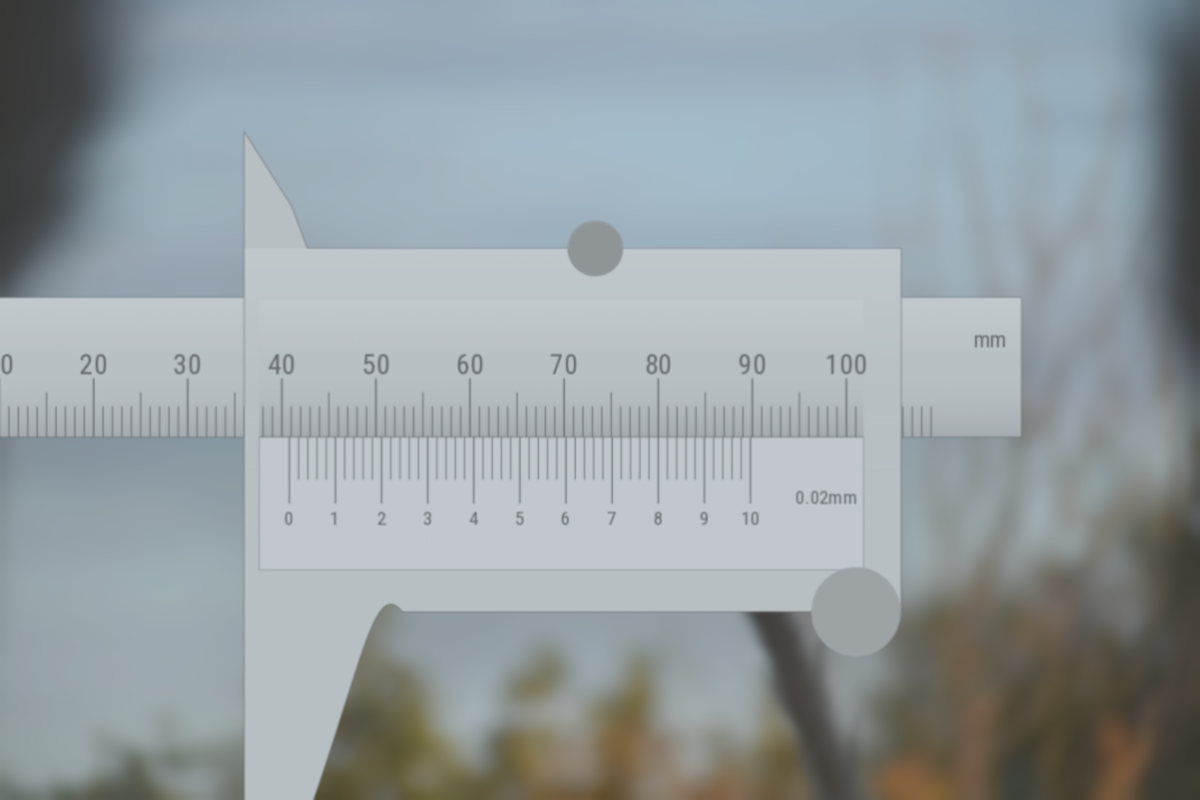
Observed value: 40.8
